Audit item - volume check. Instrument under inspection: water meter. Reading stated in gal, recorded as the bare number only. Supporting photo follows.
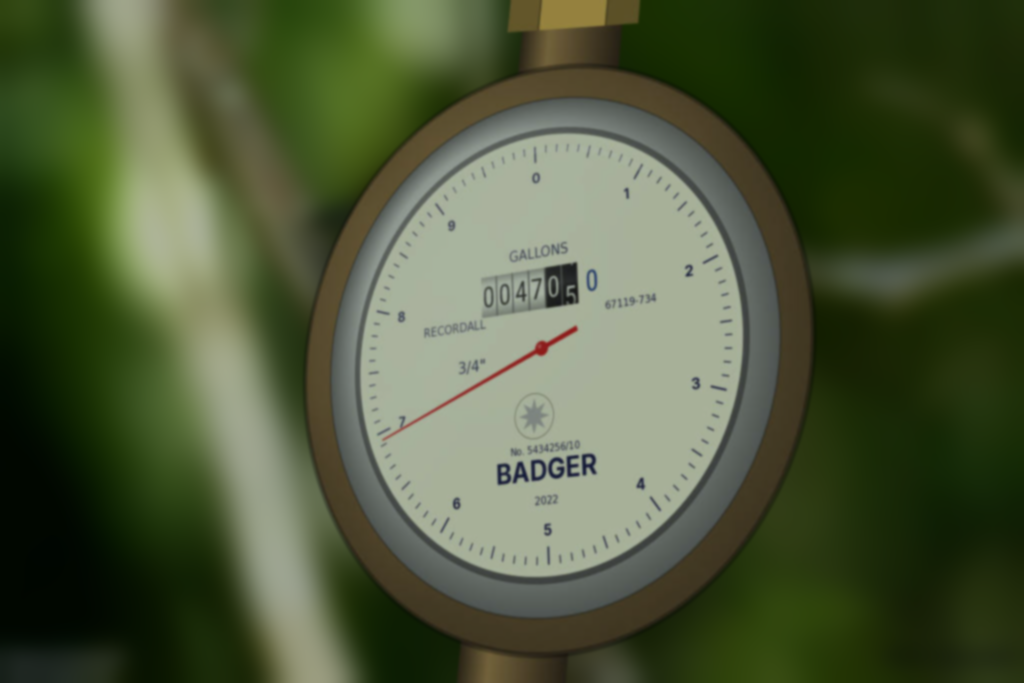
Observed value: 47046.9
